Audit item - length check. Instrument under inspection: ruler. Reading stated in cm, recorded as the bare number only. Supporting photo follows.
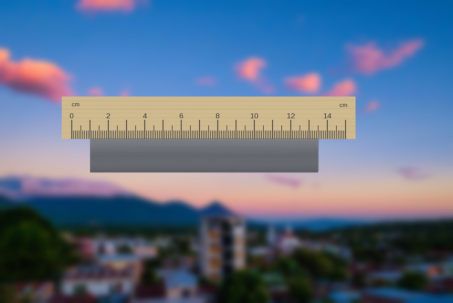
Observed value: 12.5
